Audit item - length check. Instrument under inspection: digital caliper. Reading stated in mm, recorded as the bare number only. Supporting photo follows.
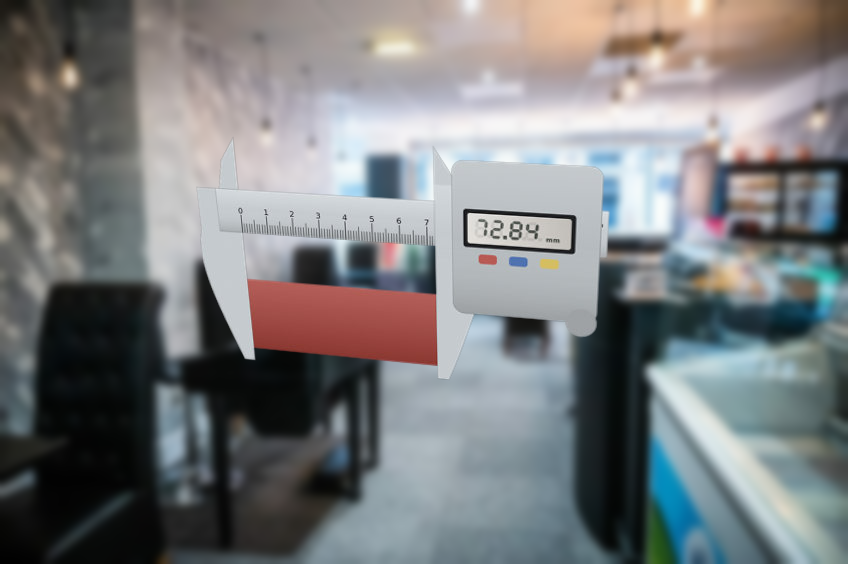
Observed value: 72.84
